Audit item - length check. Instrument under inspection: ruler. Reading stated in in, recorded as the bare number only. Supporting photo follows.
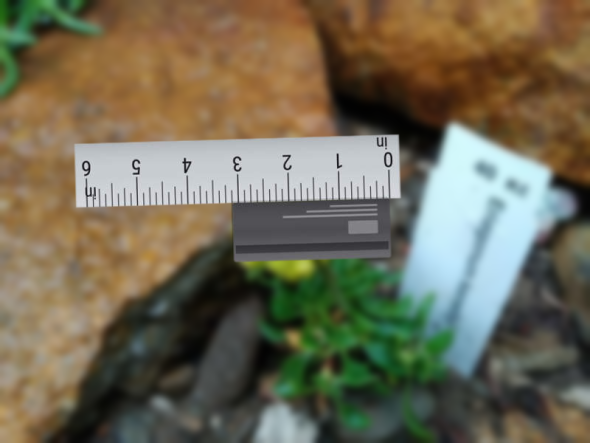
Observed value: 3.125
